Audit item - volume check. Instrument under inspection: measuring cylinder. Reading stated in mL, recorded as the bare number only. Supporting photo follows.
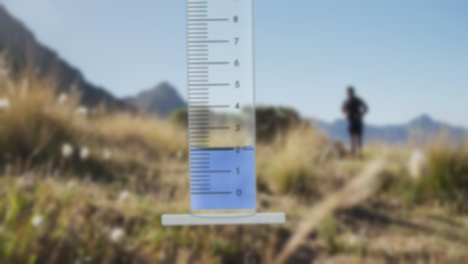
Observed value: 2
